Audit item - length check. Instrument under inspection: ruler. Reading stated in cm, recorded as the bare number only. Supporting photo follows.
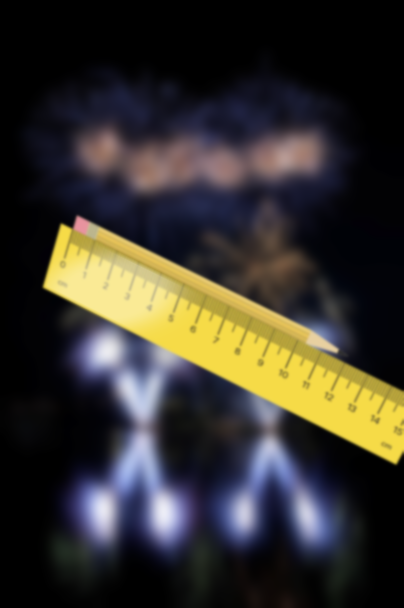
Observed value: 12
